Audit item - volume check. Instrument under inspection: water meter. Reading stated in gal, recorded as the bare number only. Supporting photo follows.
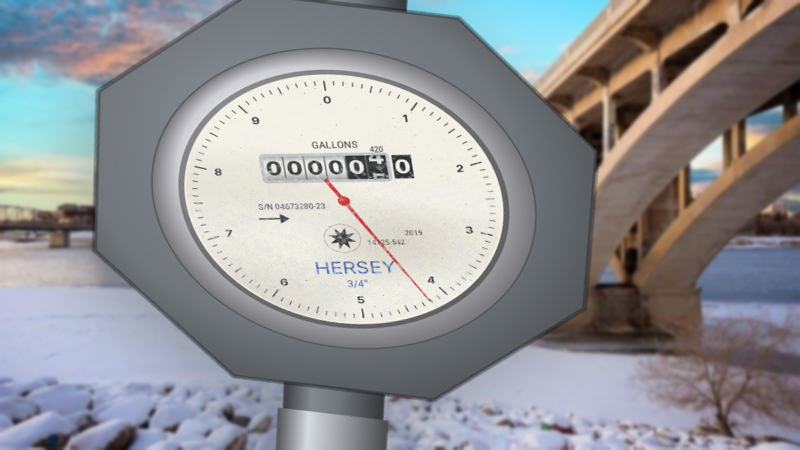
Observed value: 44.2
